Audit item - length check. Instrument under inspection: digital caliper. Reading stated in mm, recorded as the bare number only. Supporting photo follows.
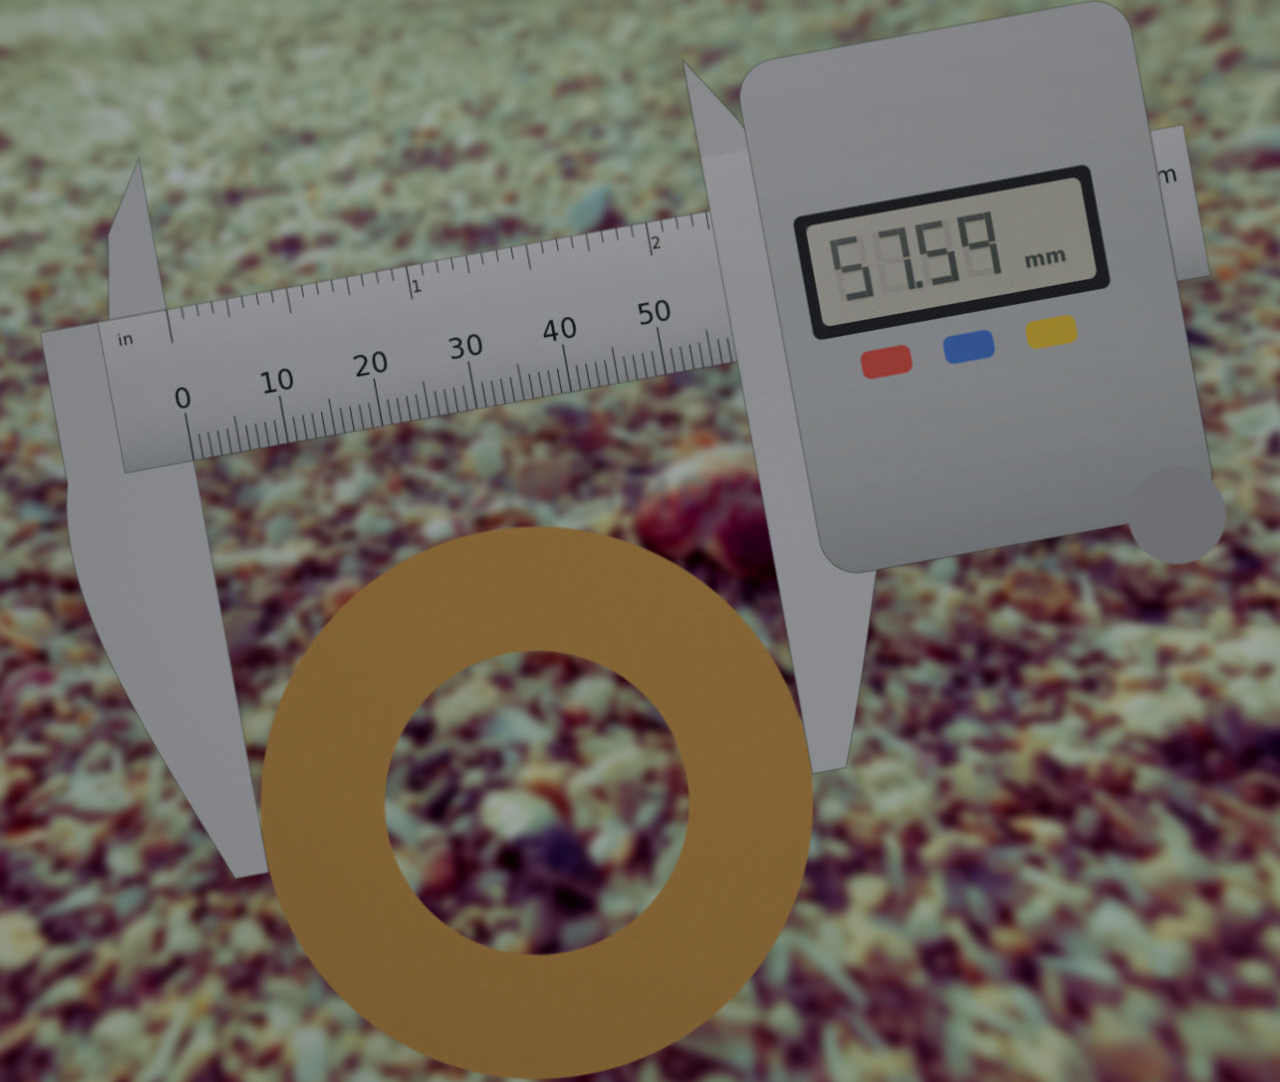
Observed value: 57.59
